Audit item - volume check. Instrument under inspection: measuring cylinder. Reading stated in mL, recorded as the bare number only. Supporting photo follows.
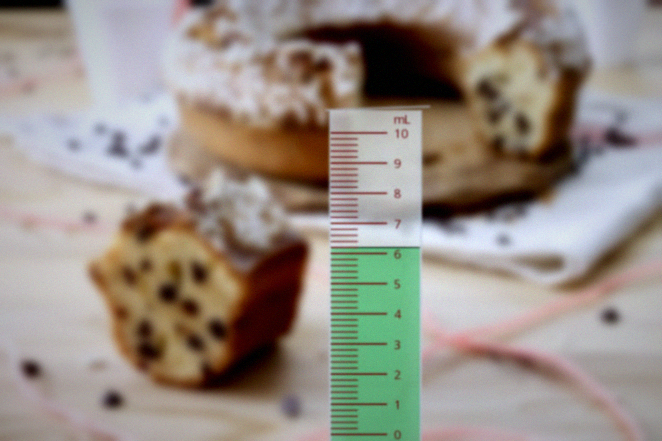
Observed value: 6.2
